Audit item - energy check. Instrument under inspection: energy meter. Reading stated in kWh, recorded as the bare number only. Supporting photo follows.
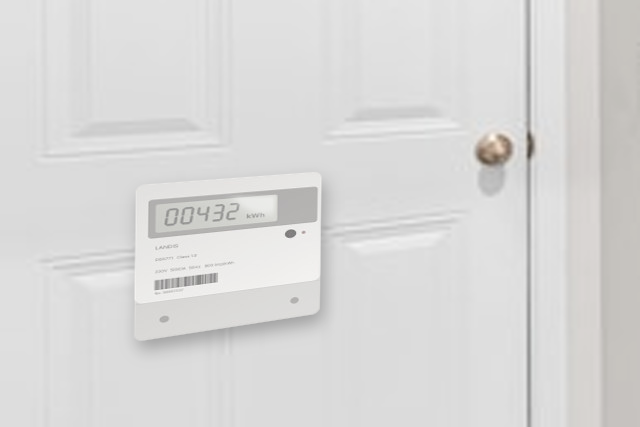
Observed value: 432
